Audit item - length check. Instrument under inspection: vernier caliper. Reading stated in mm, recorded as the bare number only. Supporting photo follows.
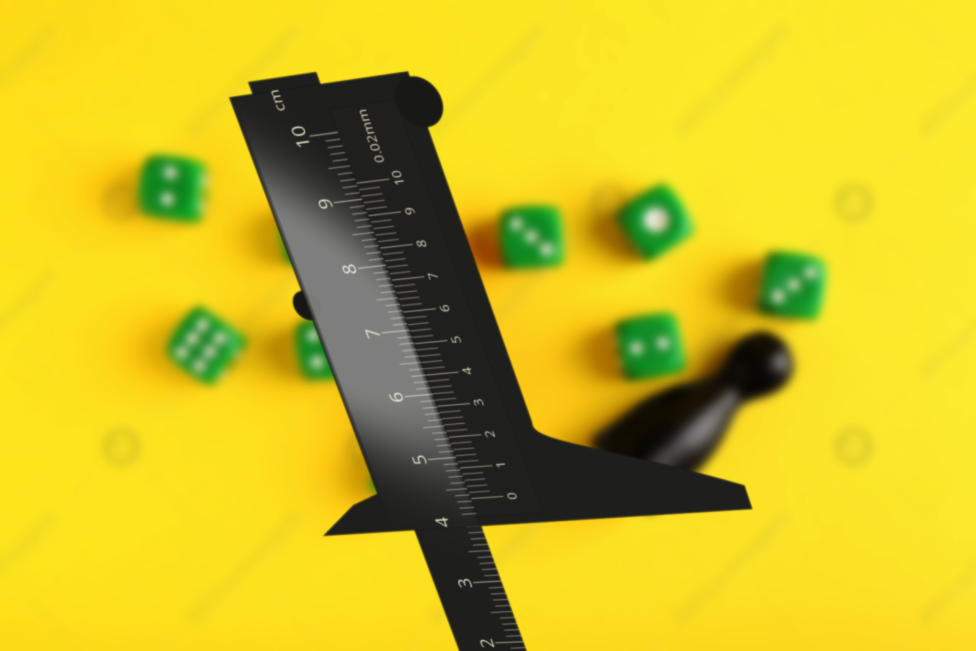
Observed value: 43.4
